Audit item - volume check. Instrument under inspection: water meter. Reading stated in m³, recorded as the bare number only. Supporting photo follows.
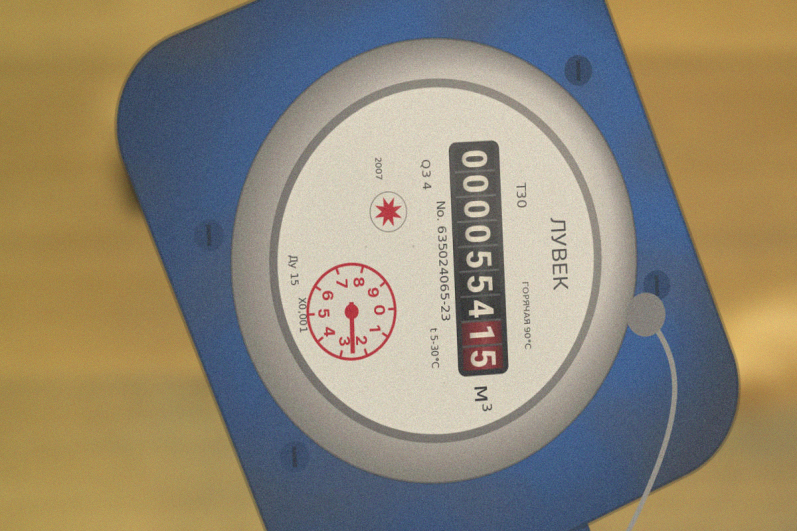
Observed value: 554.152
